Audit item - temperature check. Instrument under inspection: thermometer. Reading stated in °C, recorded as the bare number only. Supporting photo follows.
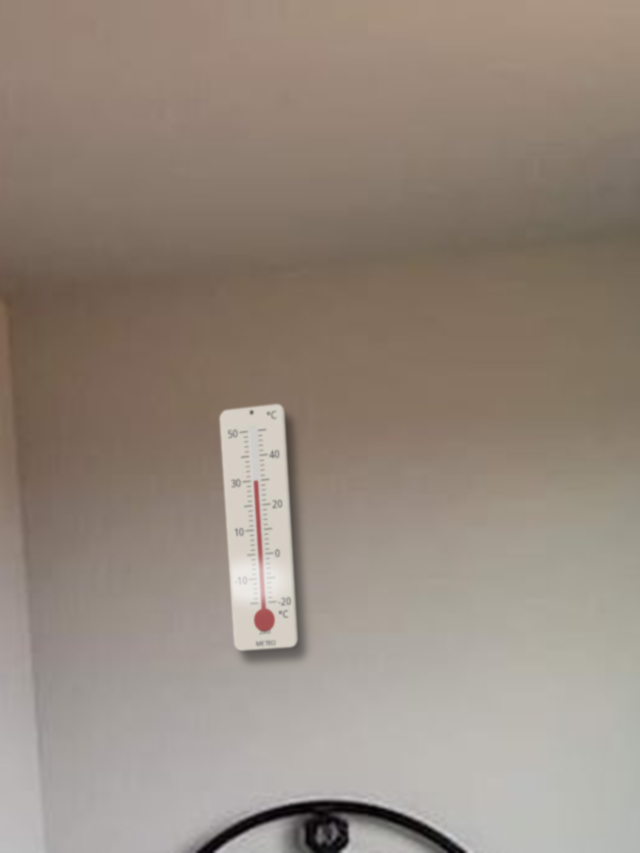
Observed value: 30
